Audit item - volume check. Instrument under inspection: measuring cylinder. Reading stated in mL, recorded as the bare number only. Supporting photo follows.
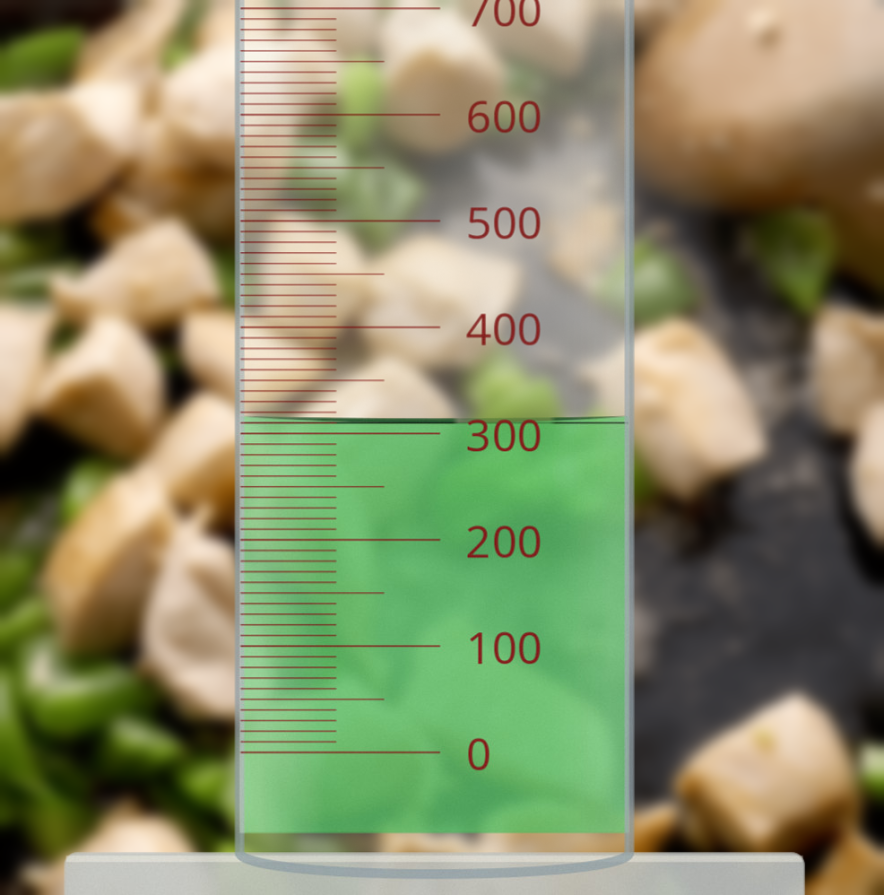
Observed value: 310
